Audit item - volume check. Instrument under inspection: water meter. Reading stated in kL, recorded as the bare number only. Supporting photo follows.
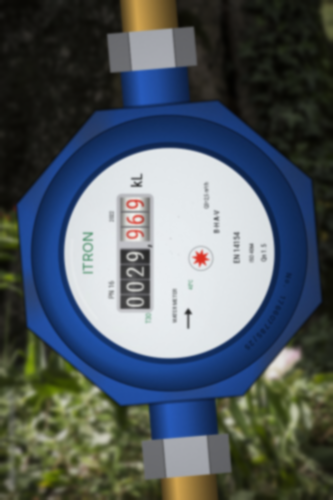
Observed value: 29.969
